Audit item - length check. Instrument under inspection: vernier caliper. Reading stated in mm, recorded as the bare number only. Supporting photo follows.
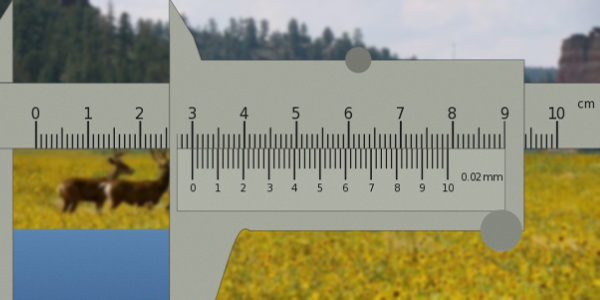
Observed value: 30.0
